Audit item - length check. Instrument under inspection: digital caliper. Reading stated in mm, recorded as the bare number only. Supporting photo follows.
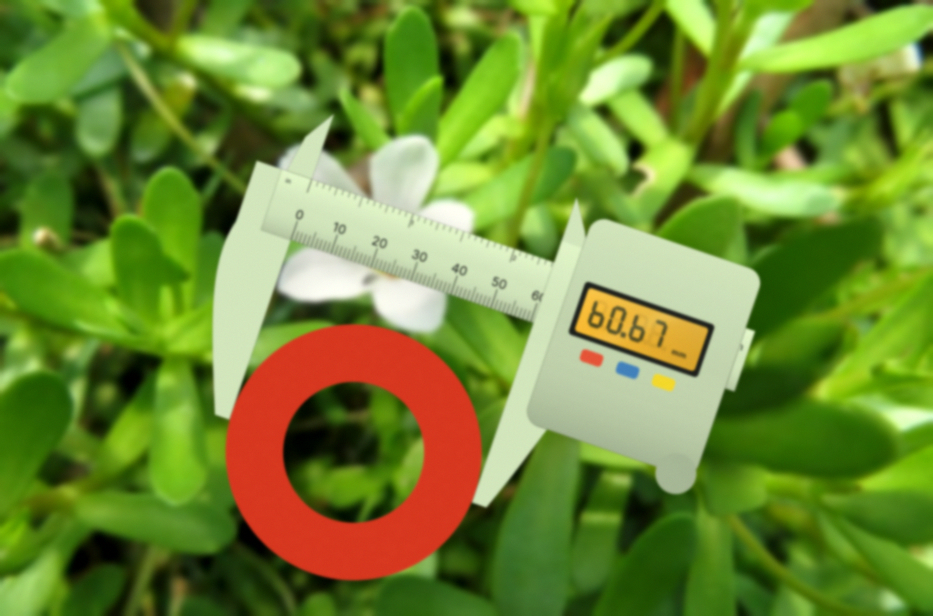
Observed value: 60.67
